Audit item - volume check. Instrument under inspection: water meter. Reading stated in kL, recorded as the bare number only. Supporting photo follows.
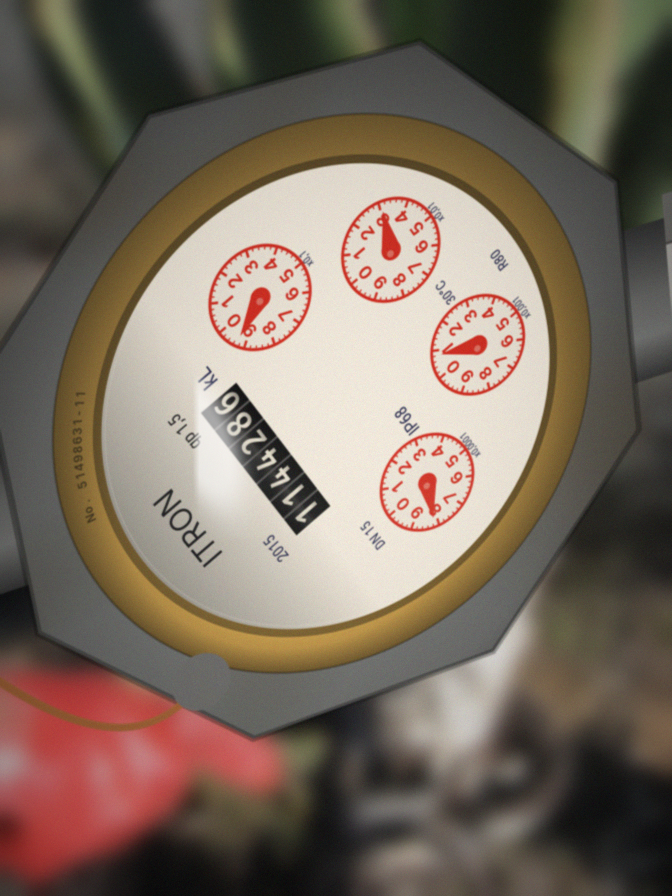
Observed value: 1144285.9308
